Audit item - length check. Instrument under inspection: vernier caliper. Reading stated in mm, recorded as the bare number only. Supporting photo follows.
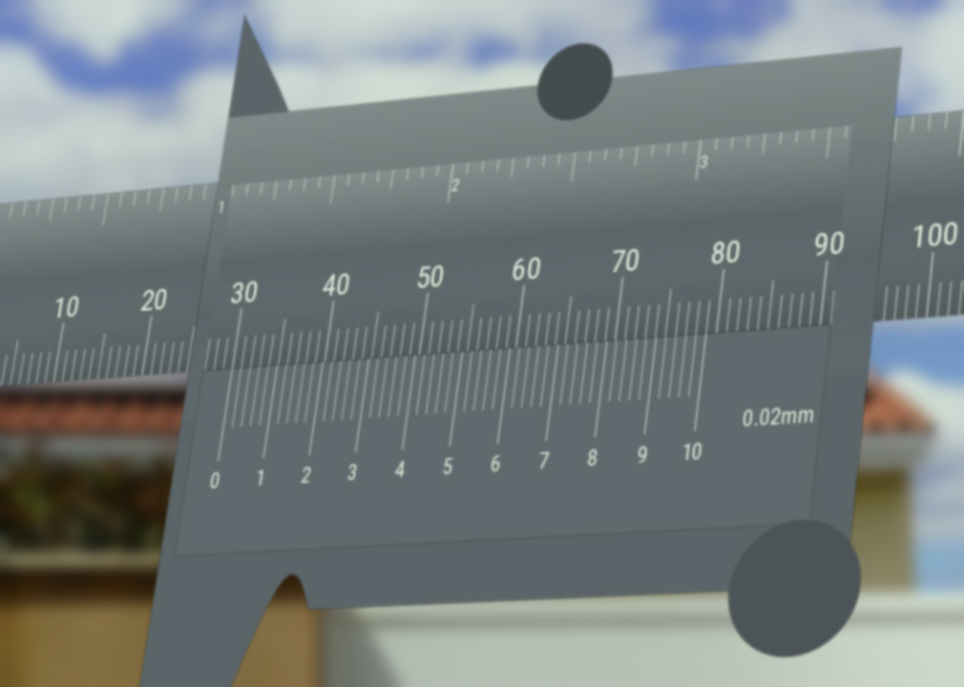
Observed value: 30.0
